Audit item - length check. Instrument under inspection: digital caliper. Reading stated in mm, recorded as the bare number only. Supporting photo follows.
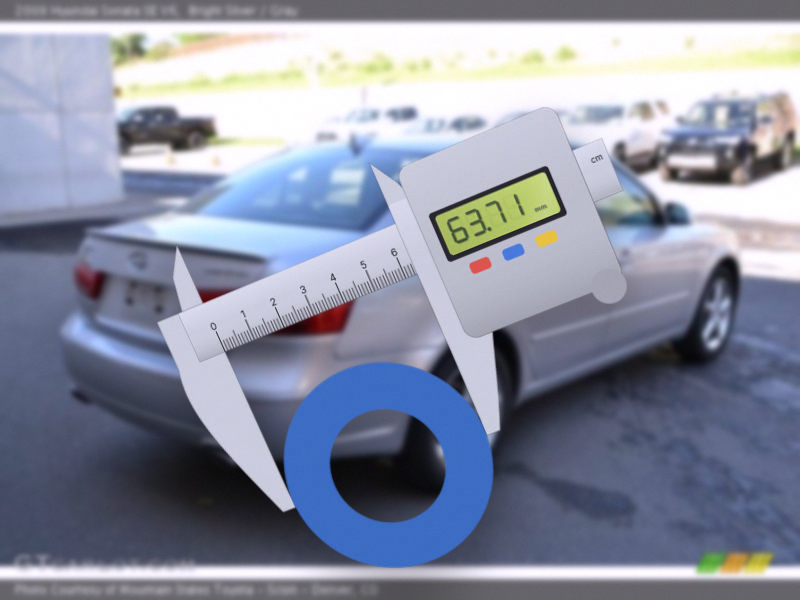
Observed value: 63.71
